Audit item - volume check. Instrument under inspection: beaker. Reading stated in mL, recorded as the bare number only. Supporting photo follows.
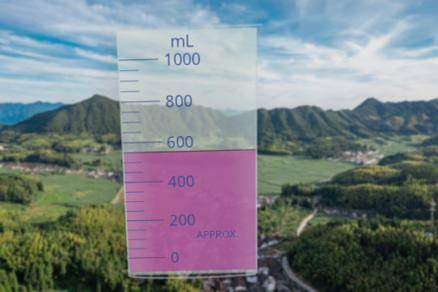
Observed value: 550
